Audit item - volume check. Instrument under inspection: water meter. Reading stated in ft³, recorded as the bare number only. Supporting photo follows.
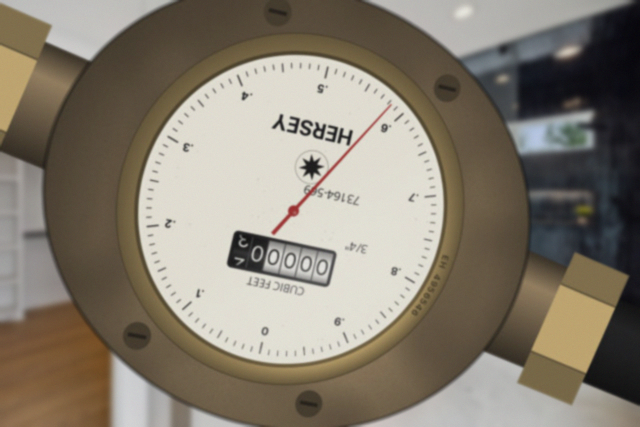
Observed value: 2.58
